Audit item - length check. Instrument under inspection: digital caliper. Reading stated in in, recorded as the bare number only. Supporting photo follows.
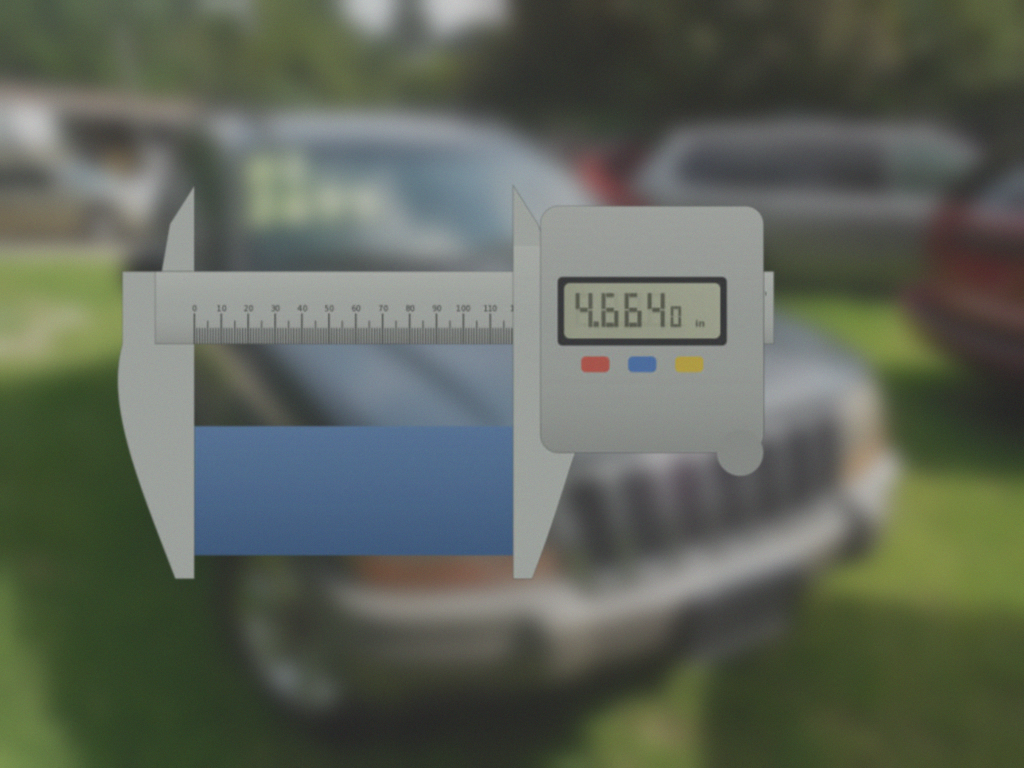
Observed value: 4.6640
